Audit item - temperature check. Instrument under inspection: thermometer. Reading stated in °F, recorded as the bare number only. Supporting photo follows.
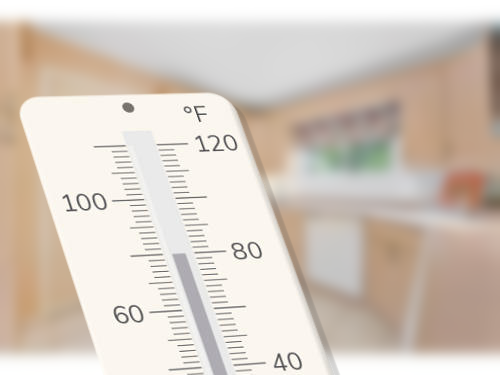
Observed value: 80
